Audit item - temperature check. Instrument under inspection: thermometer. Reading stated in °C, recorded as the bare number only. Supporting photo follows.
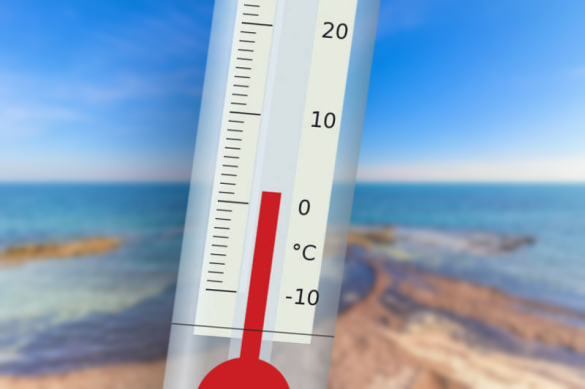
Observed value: 1.5
